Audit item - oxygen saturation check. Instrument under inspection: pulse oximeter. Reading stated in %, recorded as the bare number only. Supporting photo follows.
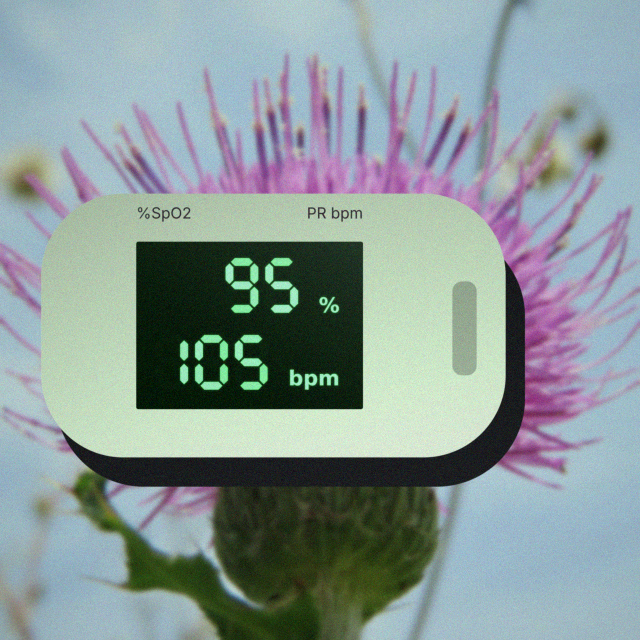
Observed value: 95
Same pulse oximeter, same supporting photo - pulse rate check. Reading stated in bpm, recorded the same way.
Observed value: 105
